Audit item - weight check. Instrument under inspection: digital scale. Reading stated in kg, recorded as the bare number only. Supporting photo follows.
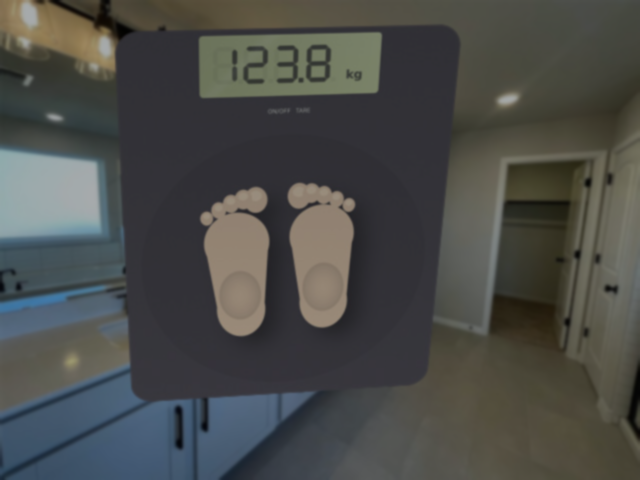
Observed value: 123.8
